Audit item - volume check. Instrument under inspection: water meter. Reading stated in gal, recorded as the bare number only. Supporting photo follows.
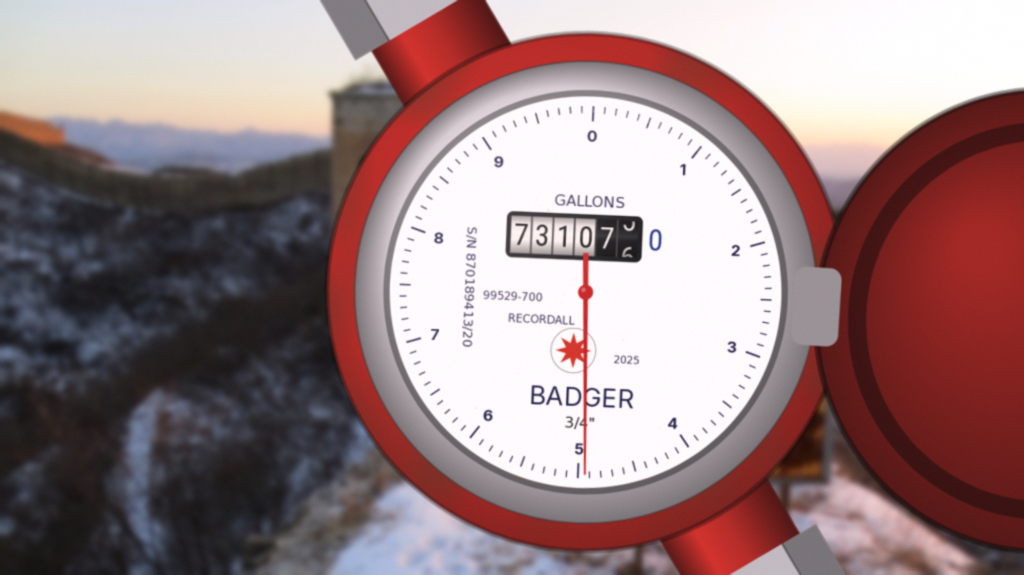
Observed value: 7310754.9
